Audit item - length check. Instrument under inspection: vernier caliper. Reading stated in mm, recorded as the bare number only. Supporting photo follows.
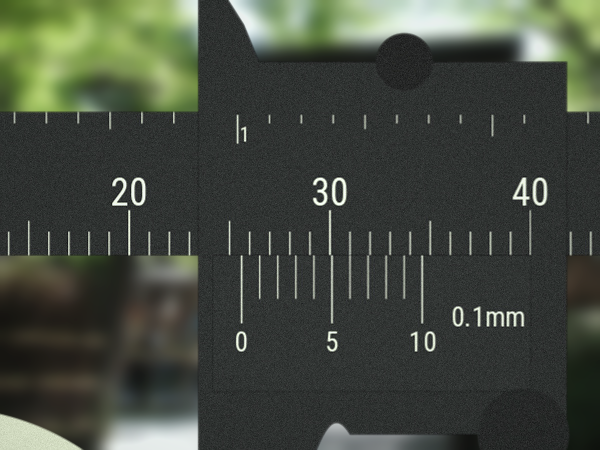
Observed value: 25.6
